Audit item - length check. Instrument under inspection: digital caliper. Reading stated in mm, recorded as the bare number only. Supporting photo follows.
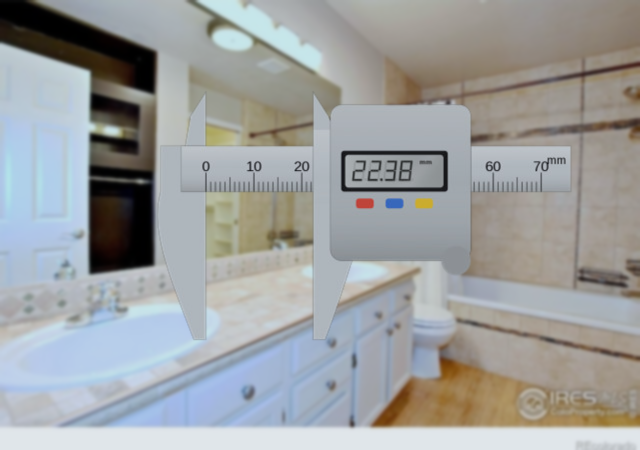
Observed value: 22.38
